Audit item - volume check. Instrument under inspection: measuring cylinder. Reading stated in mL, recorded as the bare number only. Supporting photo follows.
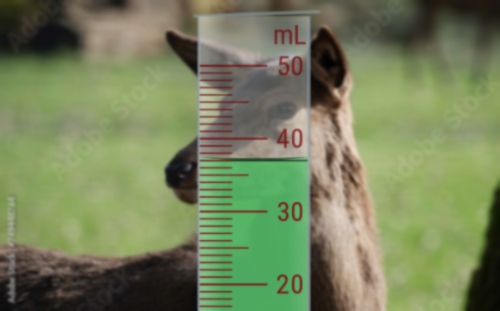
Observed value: 37
